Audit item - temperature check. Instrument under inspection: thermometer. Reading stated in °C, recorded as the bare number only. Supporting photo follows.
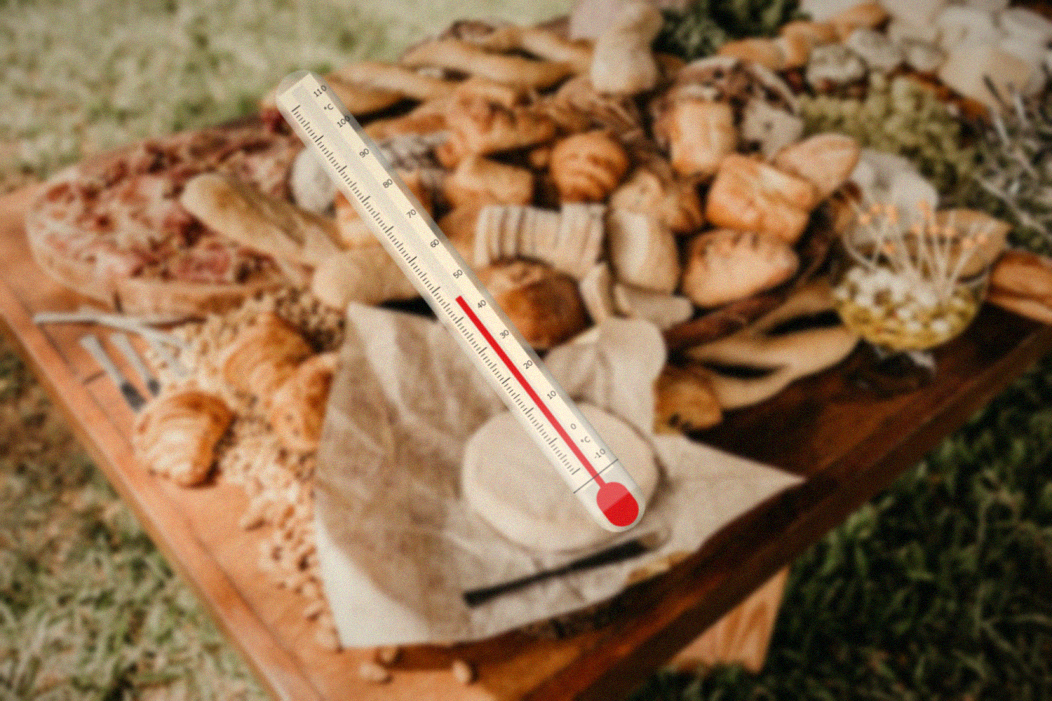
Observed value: 45
